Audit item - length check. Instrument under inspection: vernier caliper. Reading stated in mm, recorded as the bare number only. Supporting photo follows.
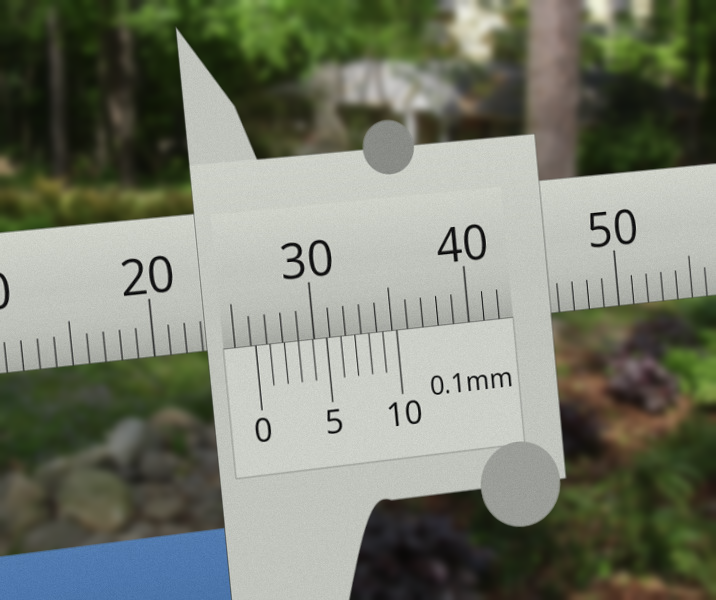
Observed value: 26.3
